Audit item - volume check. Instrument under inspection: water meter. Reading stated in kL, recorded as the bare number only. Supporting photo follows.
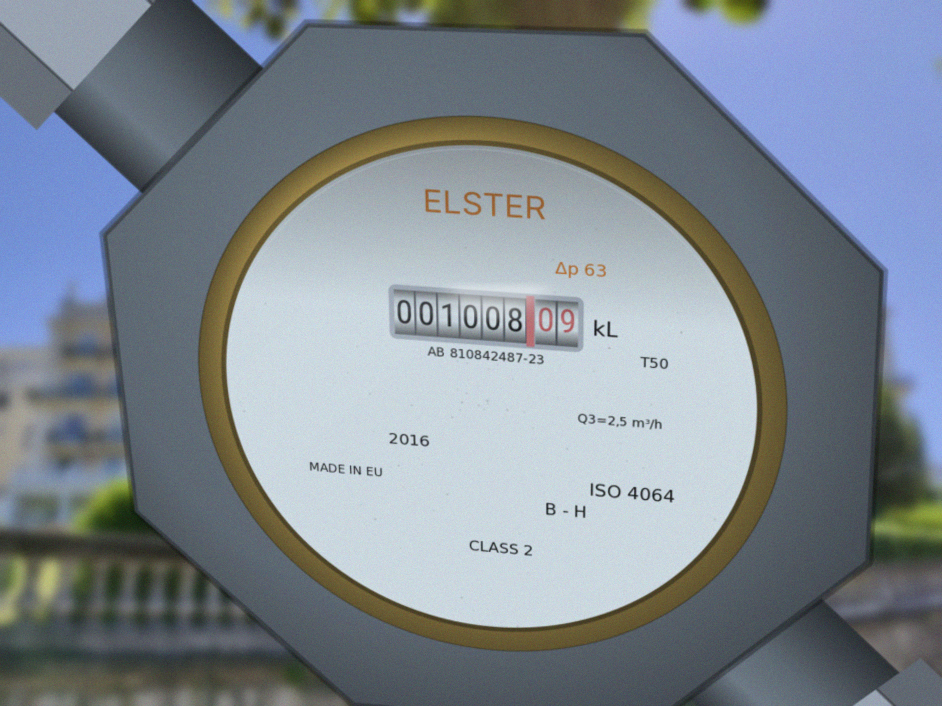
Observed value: 1008.09
